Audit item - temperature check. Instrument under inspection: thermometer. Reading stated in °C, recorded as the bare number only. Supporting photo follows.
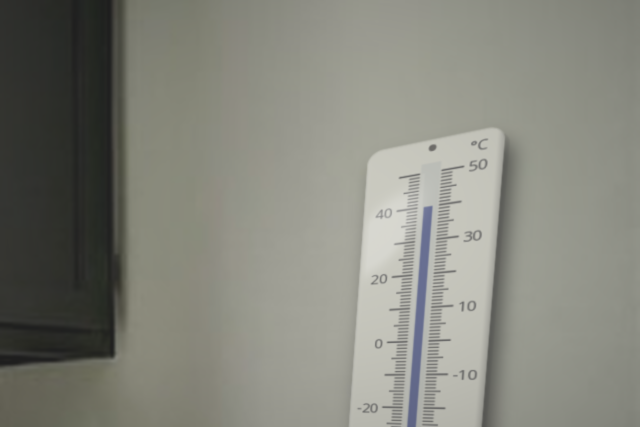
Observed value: 40
